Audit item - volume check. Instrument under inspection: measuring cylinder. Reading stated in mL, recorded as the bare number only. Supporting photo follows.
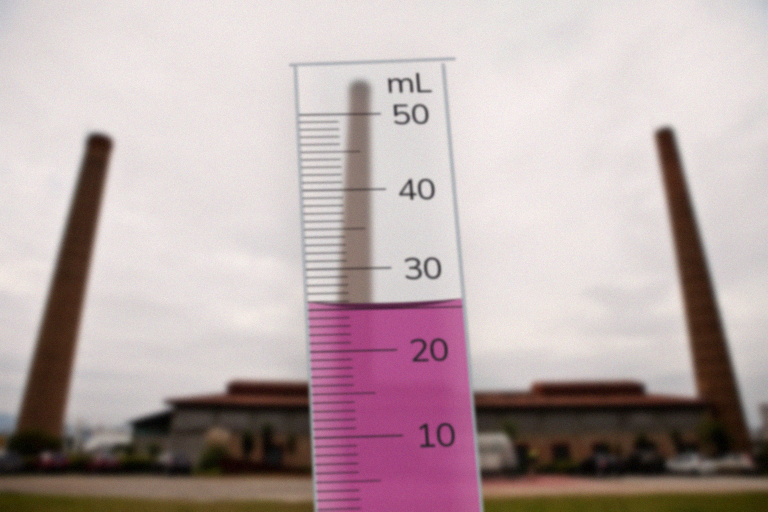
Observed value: 25
